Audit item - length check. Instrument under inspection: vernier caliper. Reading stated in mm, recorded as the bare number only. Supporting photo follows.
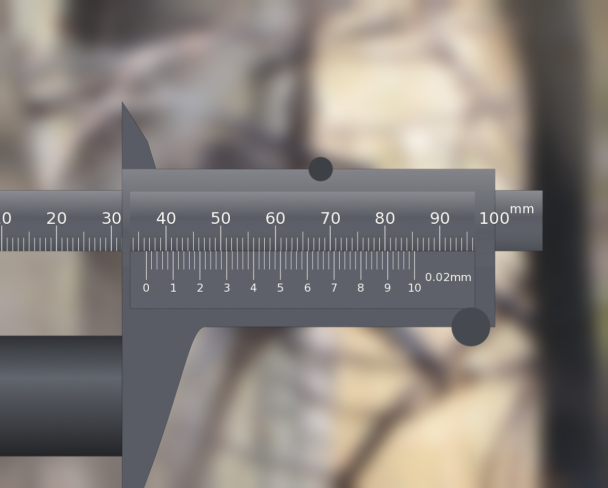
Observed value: 36.4
